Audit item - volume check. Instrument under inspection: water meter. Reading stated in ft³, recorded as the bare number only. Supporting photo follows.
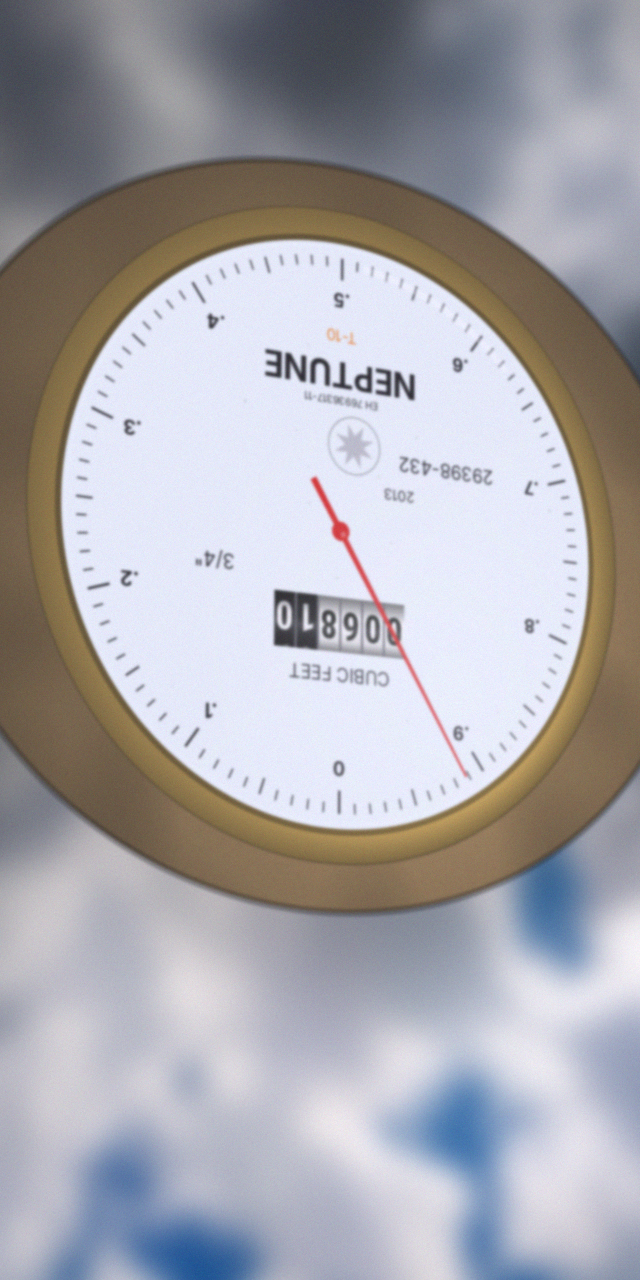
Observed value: 6809.91
